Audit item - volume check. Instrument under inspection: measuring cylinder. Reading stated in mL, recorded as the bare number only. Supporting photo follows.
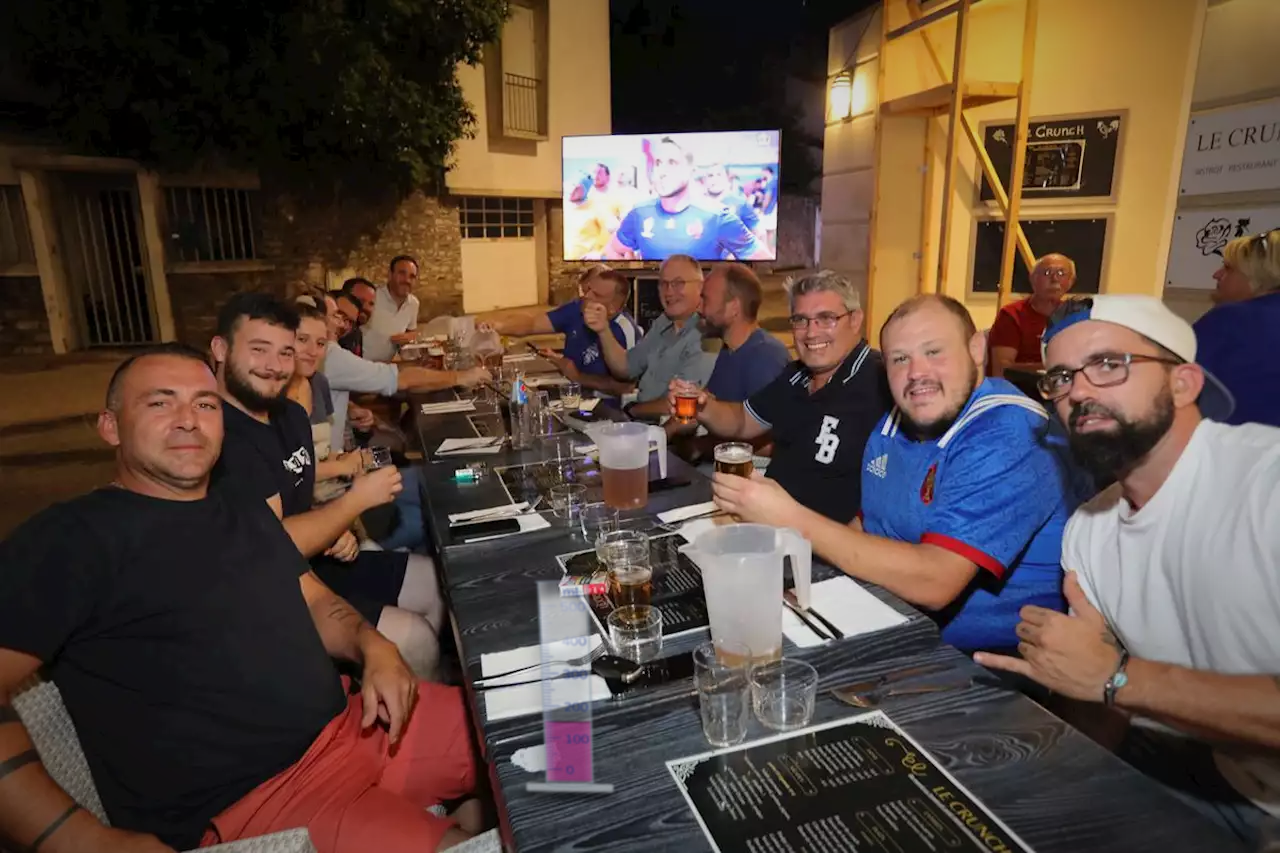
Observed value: 150
